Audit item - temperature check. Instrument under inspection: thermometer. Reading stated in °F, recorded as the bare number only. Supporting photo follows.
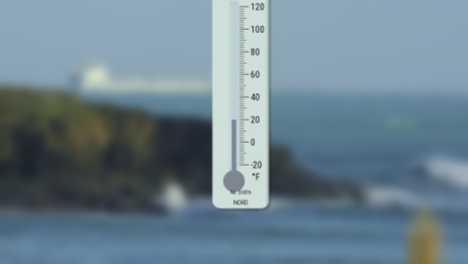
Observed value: 20
